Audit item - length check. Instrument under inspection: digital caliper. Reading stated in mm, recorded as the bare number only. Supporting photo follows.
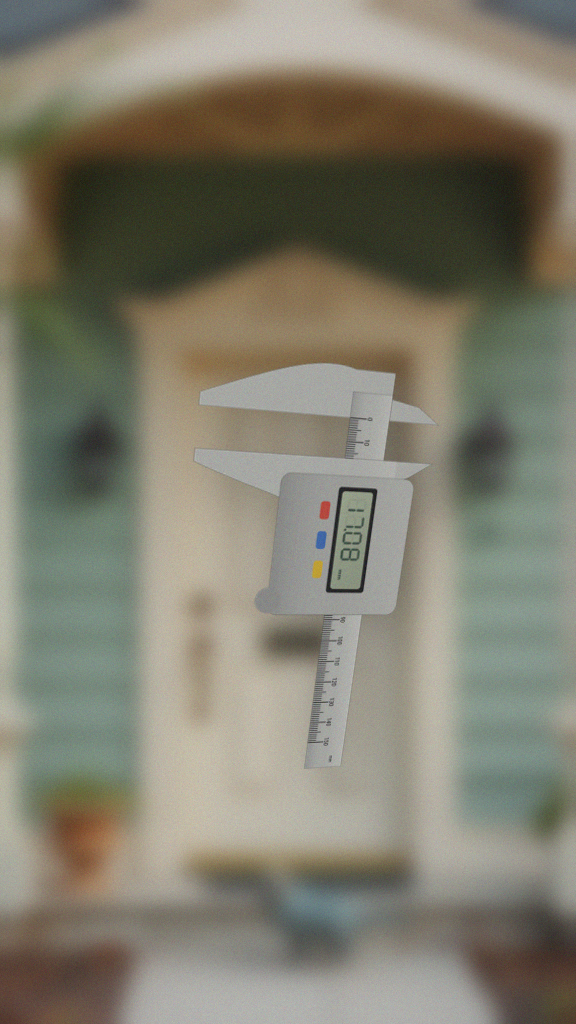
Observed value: 17.08
